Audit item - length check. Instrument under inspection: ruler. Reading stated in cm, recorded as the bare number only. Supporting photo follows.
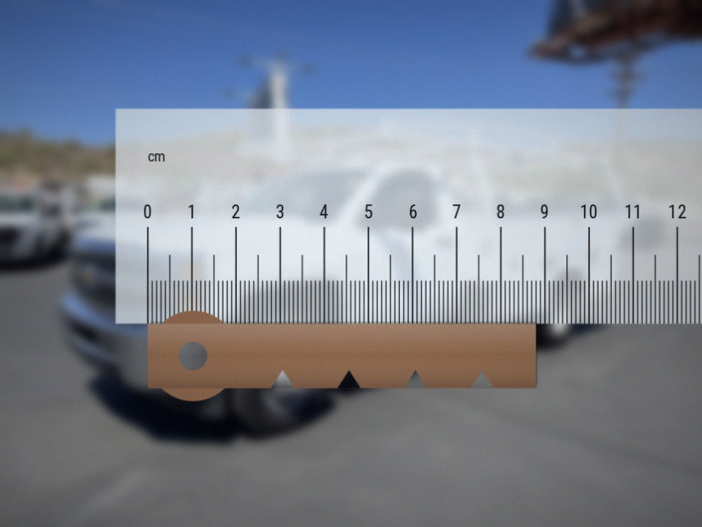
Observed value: 8.8
